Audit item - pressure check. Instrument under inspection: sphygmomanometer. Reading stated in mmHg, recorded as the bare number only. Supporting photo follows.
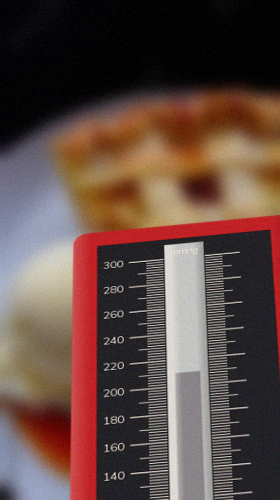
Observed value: 210
